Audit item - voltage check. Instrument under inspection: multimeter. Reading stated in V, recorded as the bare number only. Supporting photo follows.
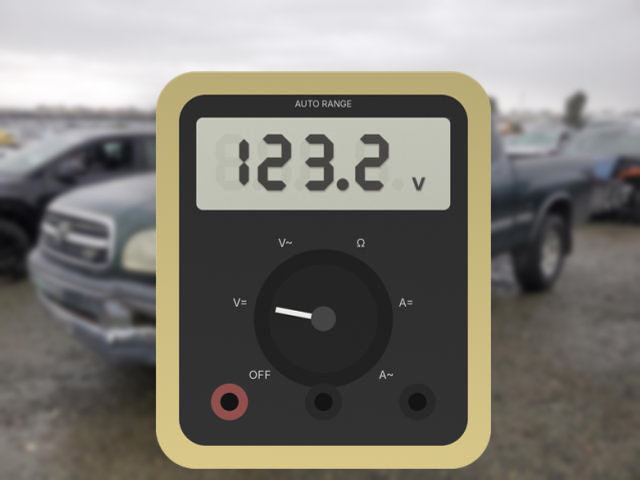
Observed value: 123.2
